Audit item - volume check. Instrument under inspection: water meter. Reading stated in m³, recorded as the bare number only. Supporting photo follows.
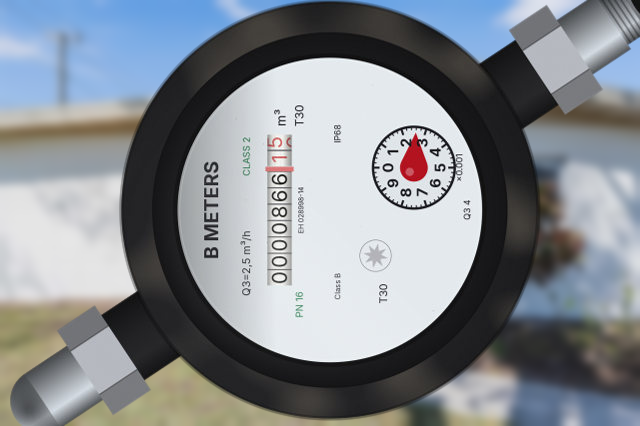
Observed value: 866.152
